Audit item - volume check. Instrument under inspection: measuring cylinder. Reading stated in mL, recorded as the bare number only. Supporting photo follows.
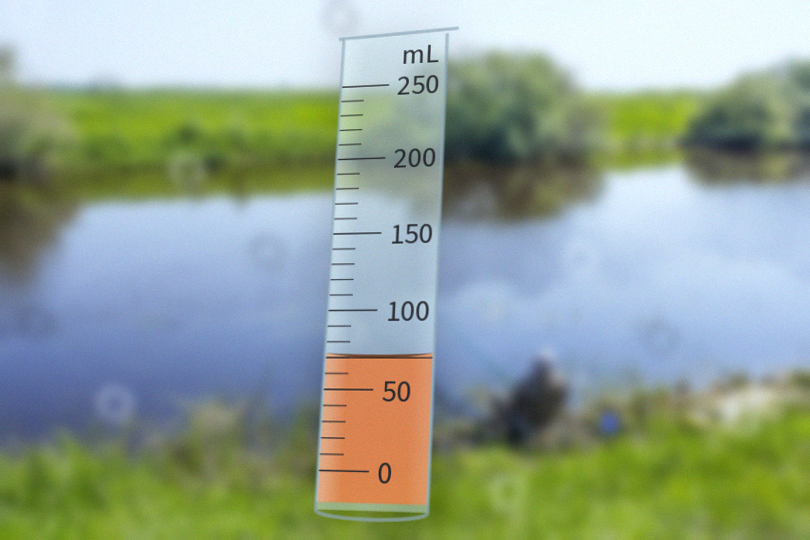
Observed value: 70
